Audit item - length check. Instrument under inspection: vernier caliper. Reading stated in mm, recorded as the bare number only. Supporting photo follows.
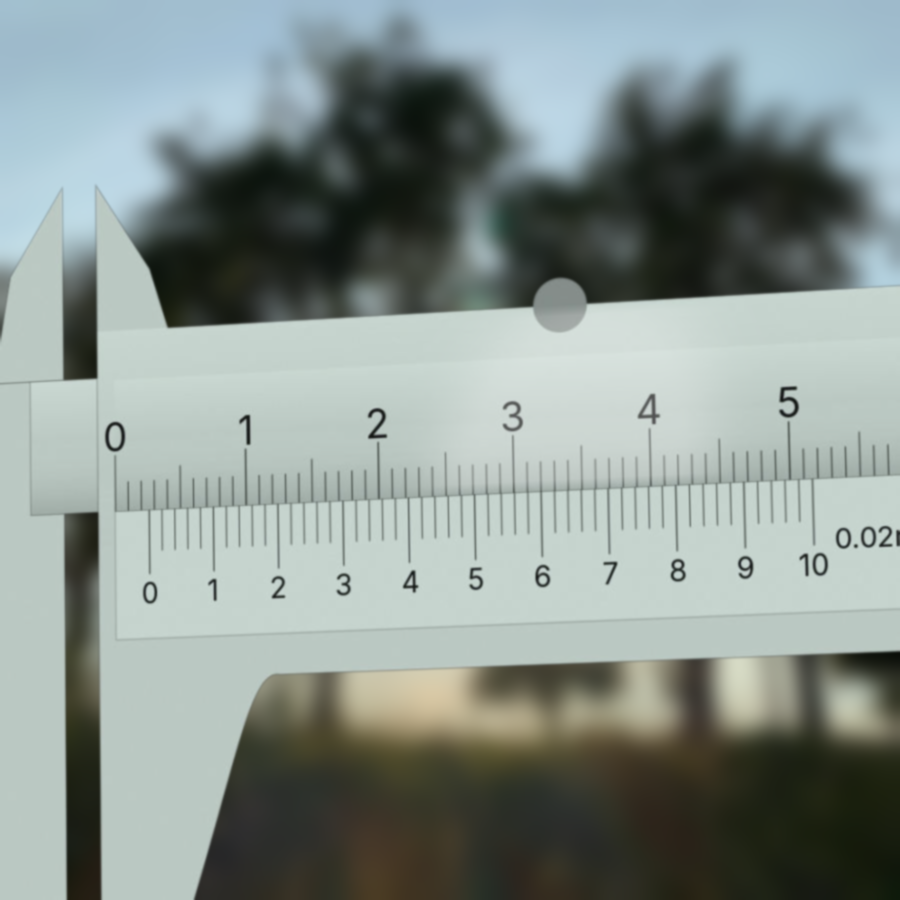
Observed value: 2.6
